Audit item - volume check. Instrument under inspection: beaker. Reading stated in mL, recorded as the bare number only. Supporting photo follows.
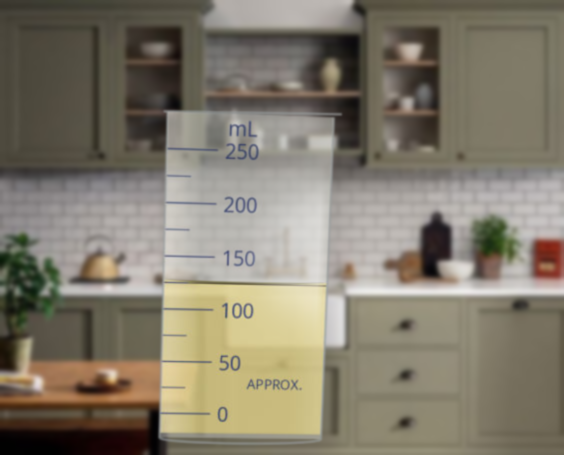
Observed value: 125
